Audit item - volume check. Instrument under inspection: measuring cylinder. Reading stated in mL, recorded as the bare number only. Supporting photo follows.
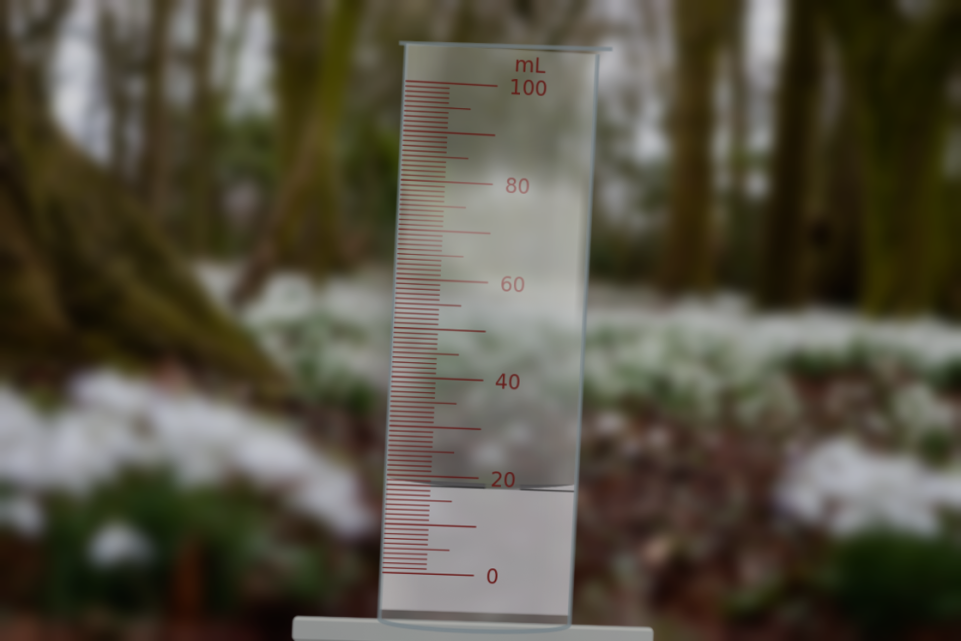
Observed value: 18
